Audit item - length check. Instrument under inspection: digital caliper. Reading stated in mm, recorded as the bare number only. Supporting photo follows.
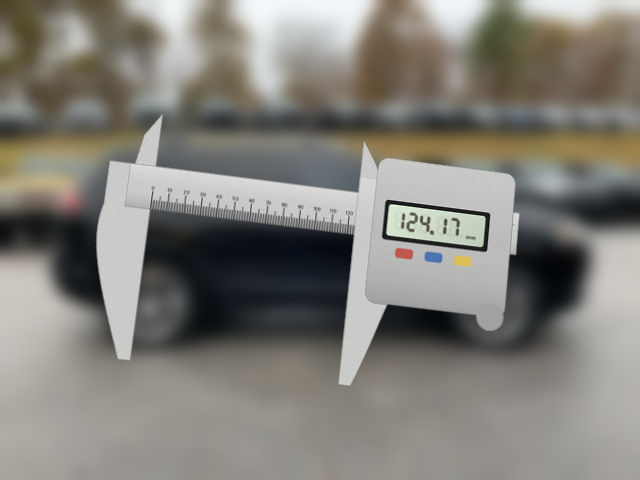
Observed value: 124.17
